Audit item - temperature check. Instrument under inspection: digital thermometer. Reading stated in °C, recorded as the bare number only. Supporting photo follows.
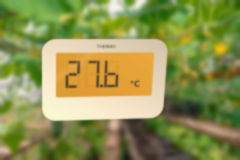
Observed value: 27.6
